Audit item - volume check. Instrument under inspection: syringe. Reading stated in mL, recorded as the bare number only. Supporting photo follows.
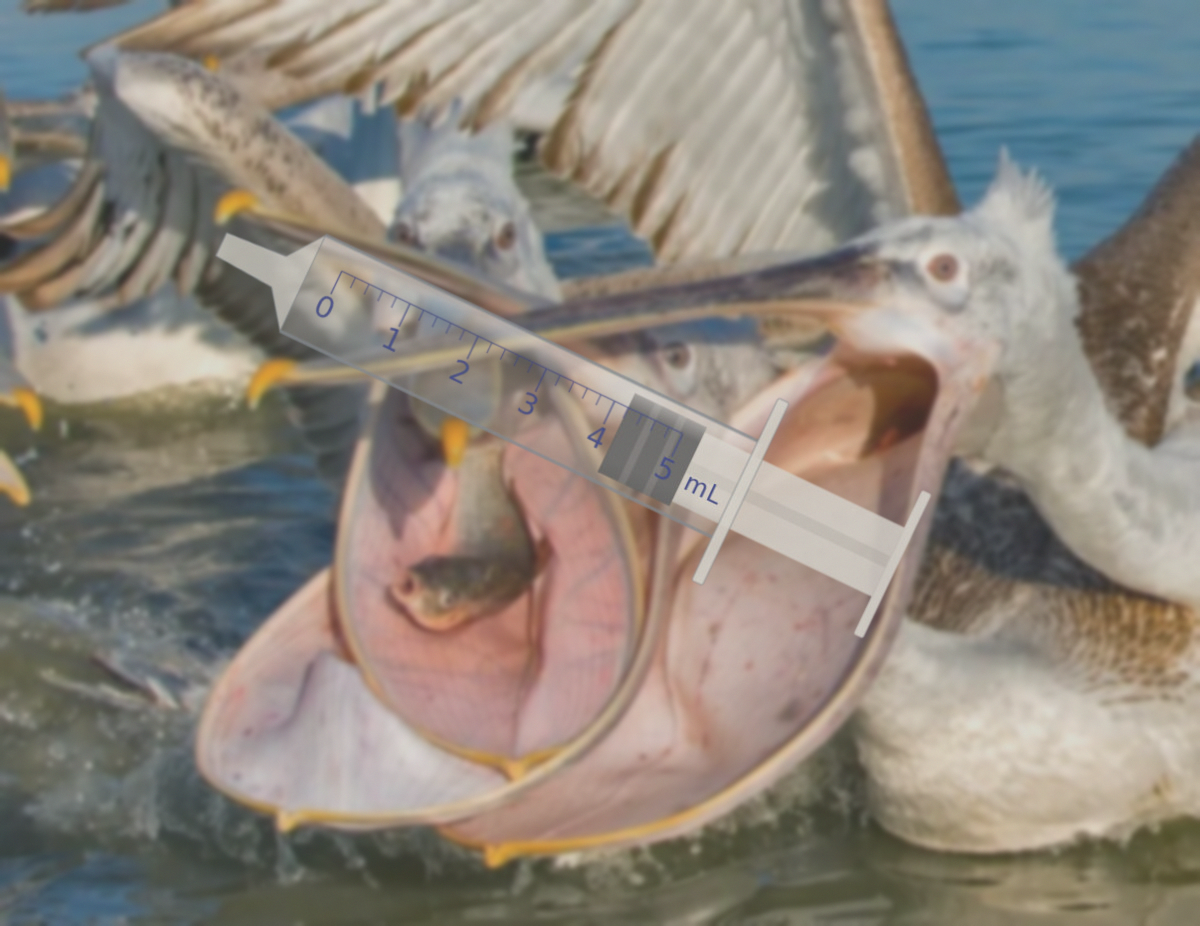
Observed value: 4.2
